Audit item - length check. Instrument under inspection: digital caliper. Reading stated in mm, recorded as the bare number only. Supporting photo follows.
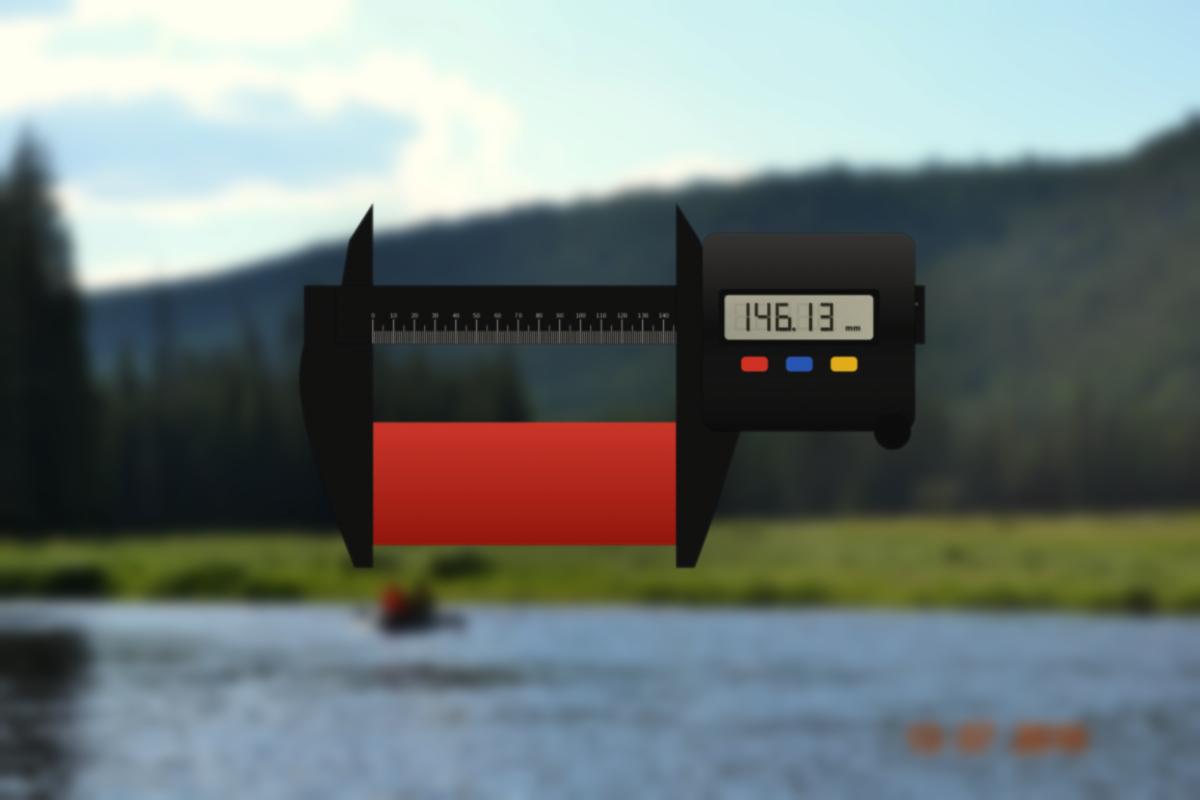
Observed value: 146.13
